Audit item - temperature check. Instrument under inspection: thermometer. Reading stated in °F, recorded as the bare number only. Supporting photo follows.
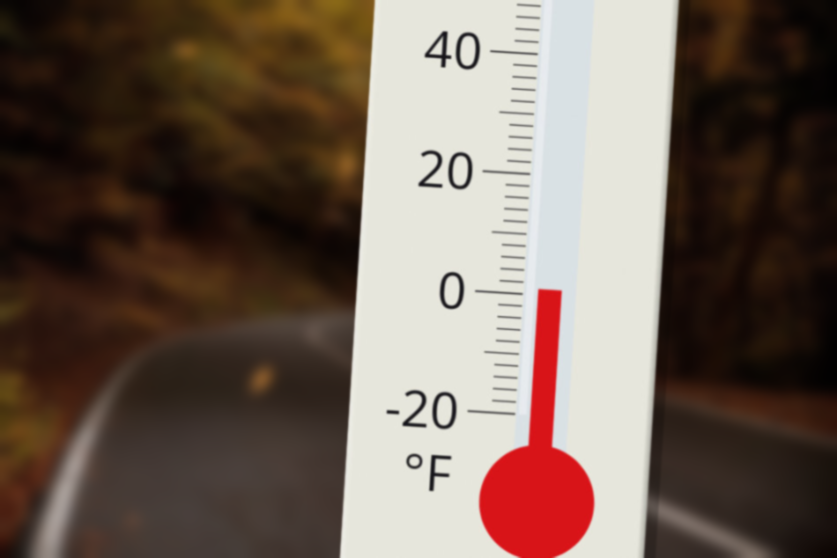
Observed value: 1
